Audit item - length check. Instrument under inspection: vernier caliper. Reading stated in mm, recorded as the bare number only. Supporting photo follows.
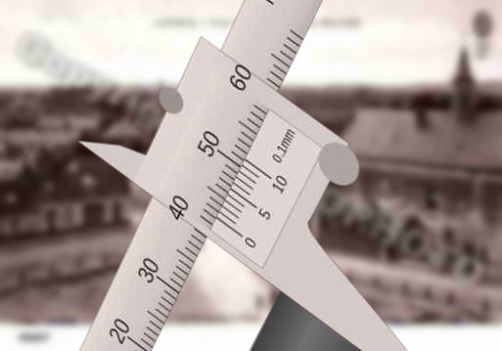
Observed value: 42.2
